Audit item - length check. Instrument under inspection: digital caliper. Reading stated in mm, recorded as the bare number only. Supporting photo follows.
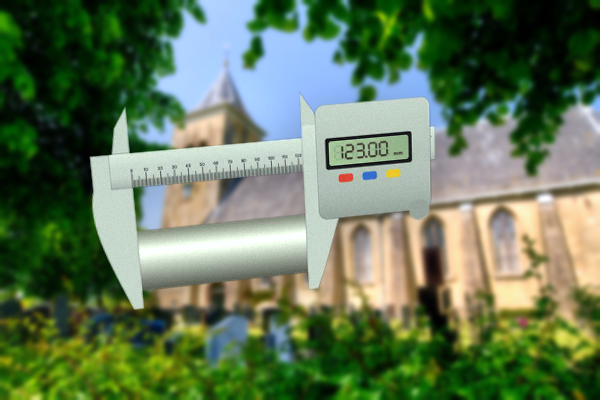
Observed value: 123.00
